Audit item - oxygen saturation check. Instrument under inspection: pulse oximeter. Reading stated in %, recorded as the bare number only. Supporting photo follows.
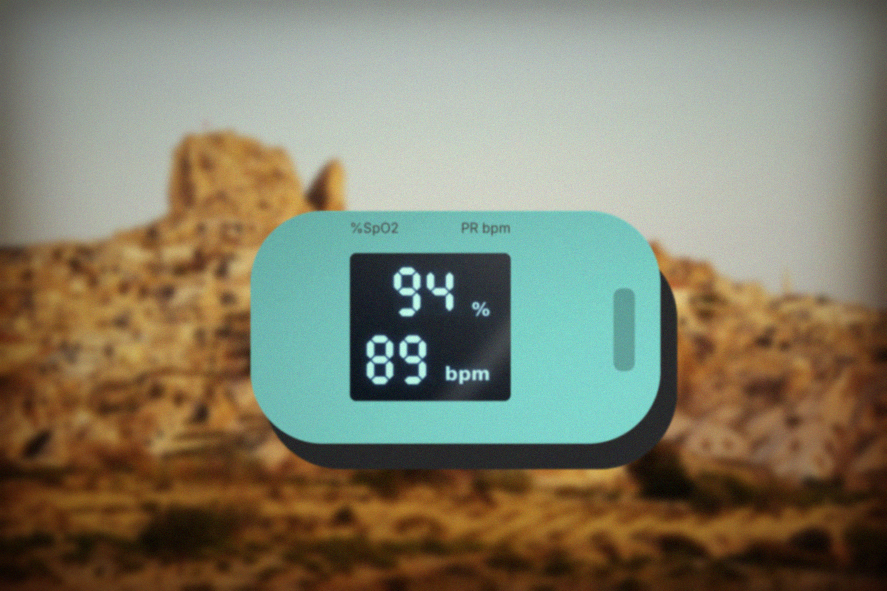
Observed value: 94
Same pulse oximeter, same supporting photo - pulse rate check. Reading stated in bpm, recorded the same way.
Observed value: 89
